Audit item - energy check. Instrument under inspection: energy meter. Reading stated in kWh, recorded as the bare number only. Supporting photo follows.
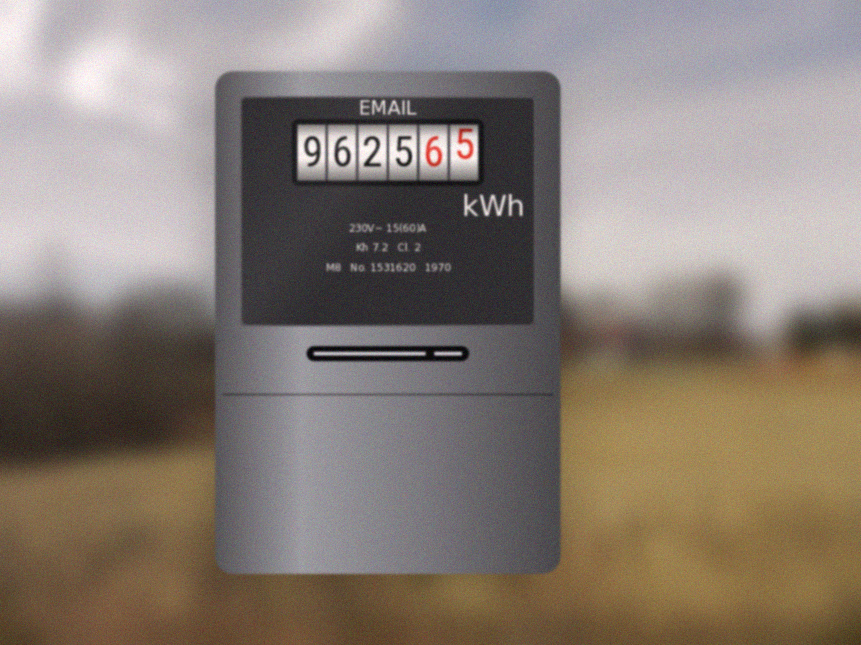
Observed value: 9625.65
